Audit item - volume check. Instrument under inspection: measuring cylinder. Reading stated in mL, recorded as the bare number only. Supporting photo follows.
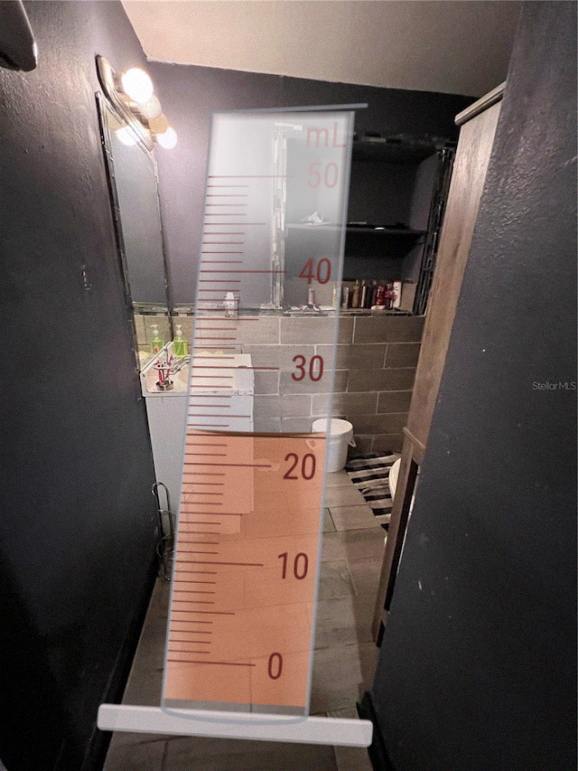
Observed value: 23
